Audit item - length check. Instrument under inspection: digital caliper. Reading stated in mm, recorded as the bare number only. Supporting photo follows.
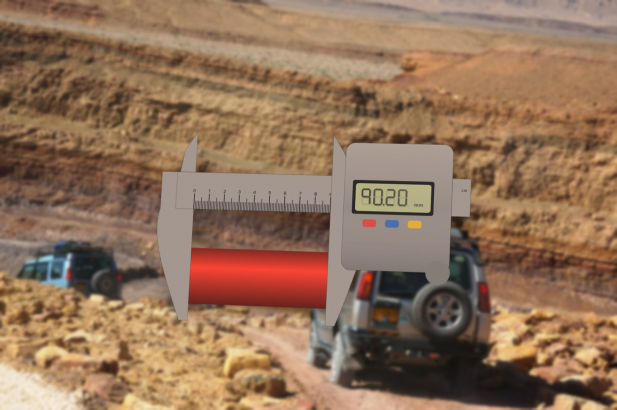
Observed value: 90.20
